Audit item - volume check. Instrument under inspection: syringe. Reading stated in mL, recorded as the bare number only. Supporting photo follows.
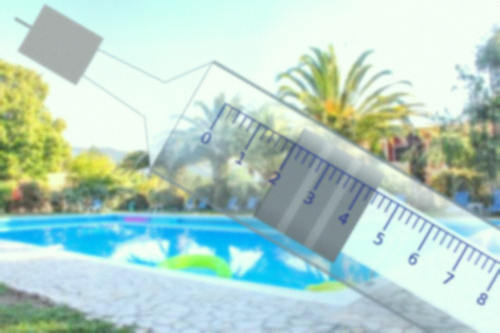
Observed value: 2
